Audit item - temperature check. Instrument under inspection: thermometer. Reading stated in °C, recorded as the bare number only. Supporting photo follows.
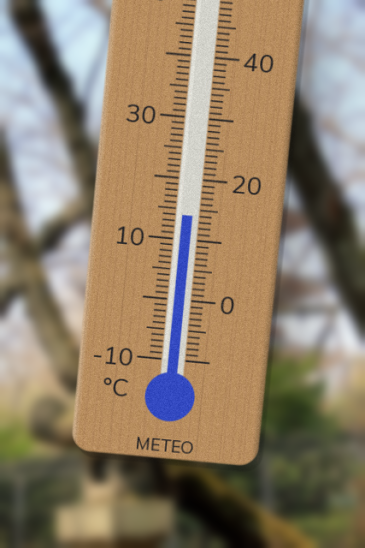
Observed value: 14
